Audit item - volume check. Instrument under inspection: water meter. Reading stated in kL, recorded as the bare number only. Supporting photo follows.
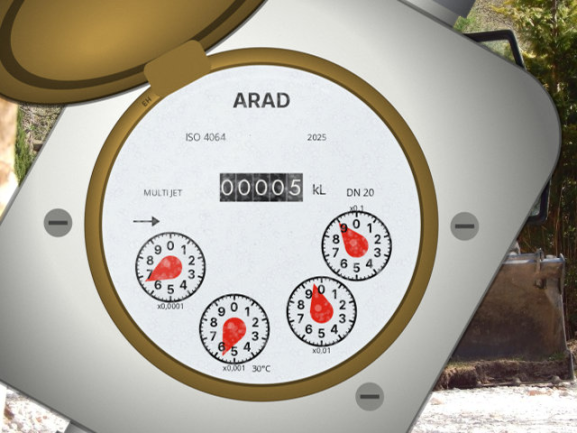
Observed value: 5.8956
